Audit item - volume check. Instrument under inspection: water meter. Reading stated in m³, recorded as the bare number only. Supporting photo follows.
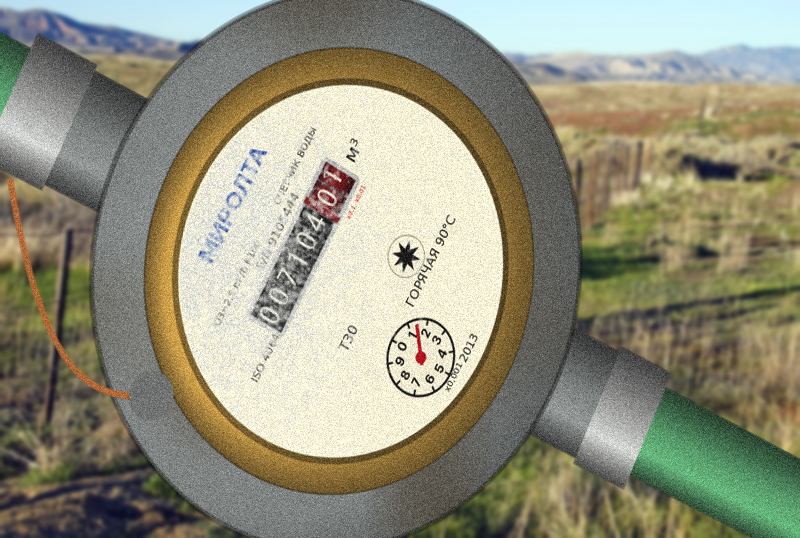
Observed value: 7104.011
